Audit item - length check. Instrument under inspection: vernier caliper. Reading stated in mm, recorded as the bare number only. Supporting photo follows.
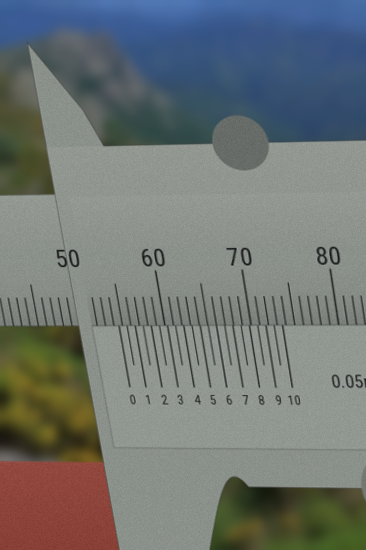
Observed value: 54.6
